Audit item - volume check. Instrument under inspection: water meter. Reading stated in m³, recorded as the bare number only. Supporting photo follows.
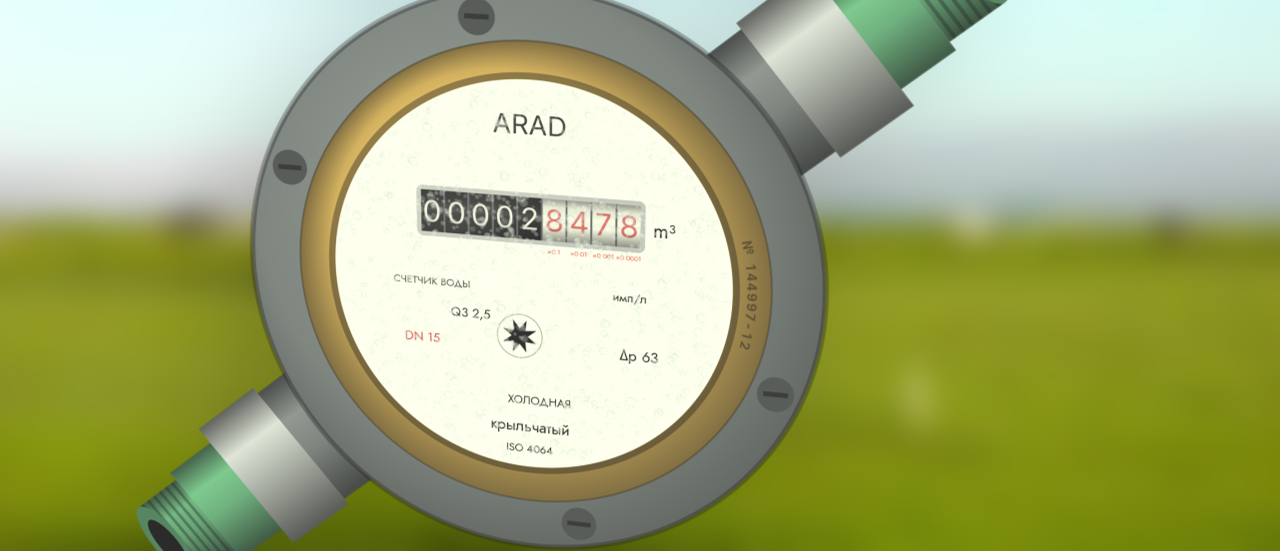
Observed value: 2.8478
